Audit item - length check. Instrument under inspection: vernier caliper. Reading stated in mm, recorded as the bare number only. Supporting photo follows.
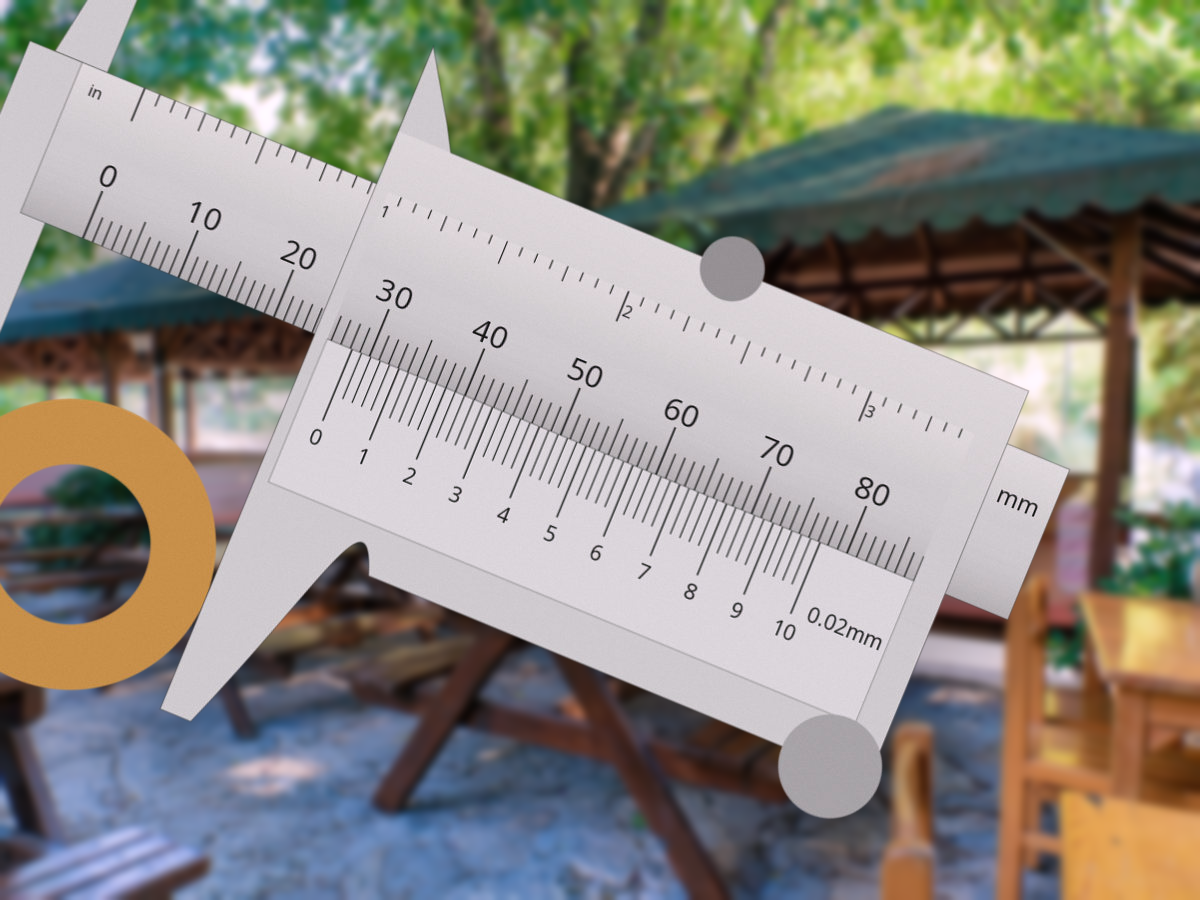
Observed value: 28.2
